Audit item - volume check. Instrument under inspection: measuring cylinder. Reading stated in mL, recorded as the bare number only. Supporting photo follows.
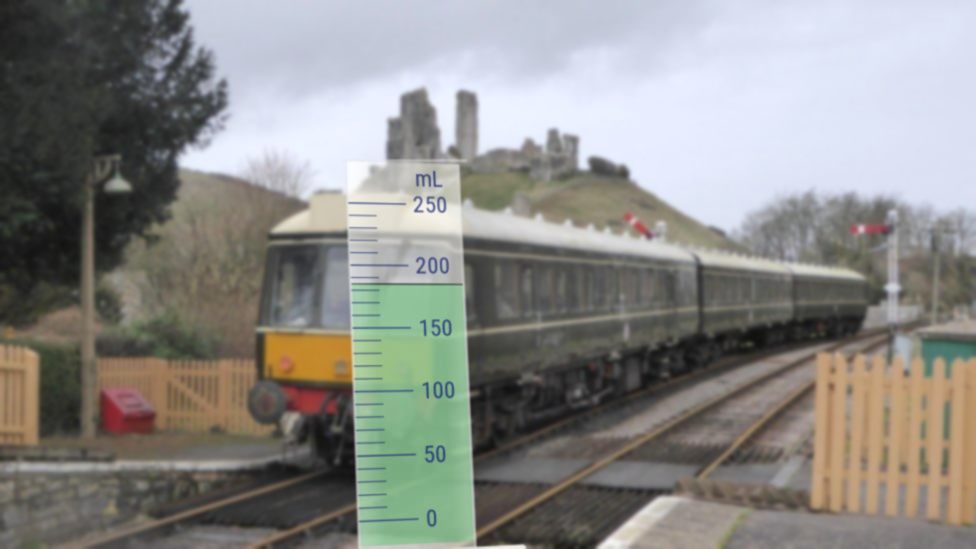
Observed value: 185
